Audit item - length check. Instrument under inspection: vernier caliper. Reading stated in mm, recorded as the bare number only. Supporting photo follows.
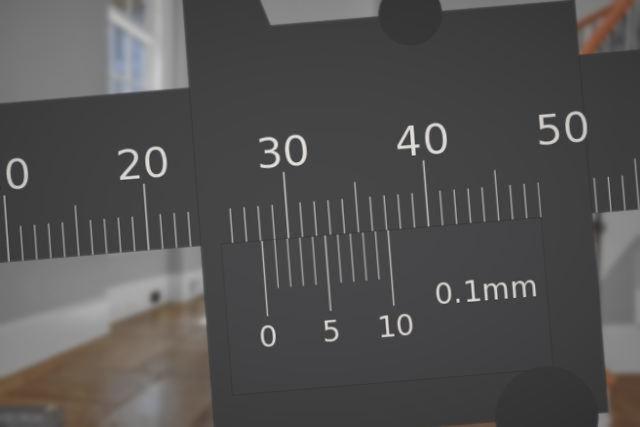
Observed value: 28.1
